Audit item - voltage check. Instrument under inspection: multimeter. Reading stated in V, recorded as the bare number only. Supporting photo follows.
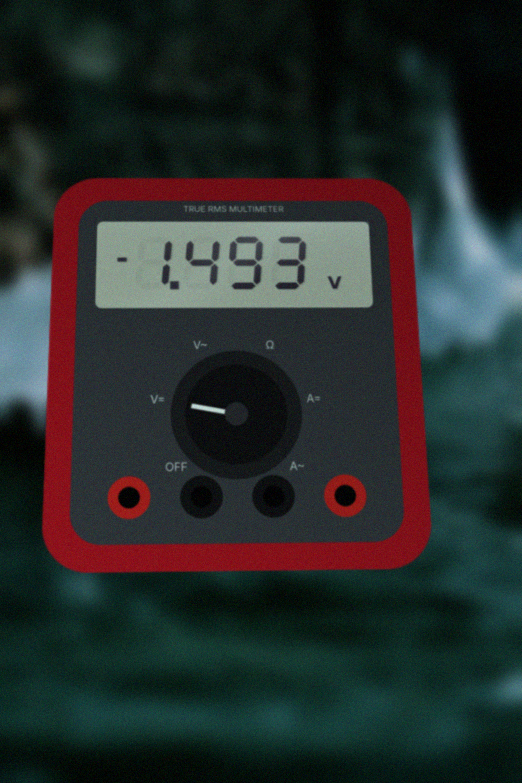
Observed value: -1.493
